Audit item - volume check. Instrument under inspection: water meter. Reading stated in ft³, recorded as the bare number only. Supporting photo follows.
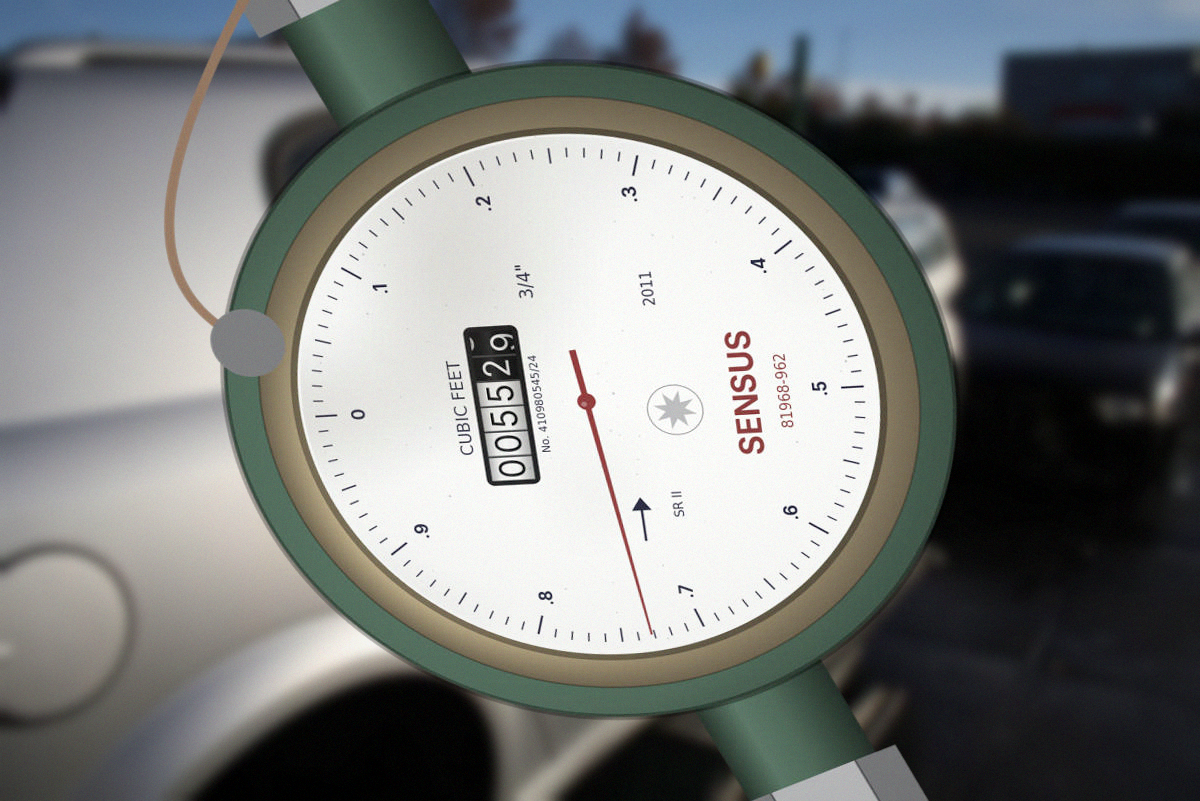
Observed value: 5528.73
